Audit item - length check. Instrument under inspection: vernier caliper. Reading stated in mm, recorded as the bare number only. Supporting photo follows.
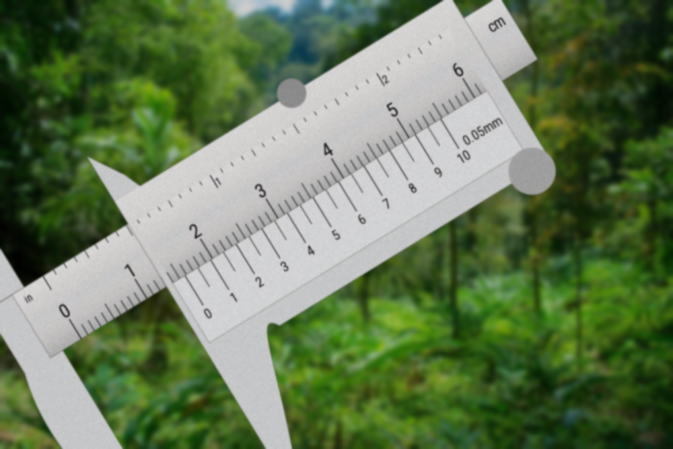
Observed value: 15.8
